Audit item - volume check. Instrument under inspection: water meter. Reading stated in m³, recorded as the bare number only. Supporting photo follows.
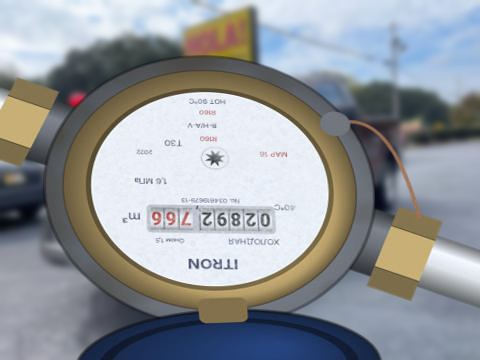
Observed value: 2892.766
